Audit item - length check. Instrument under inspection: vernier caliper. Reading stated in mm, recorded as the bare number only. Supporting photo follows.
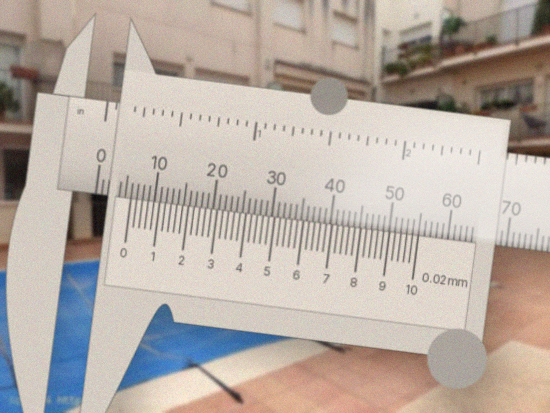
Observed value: 6.0
